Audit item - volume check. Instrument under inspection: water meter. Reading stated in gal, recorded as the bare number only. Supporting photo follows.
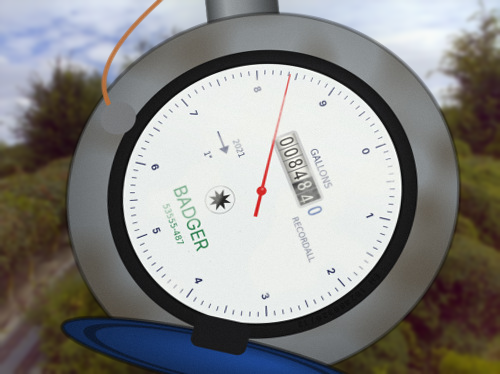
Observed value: 84838.4
